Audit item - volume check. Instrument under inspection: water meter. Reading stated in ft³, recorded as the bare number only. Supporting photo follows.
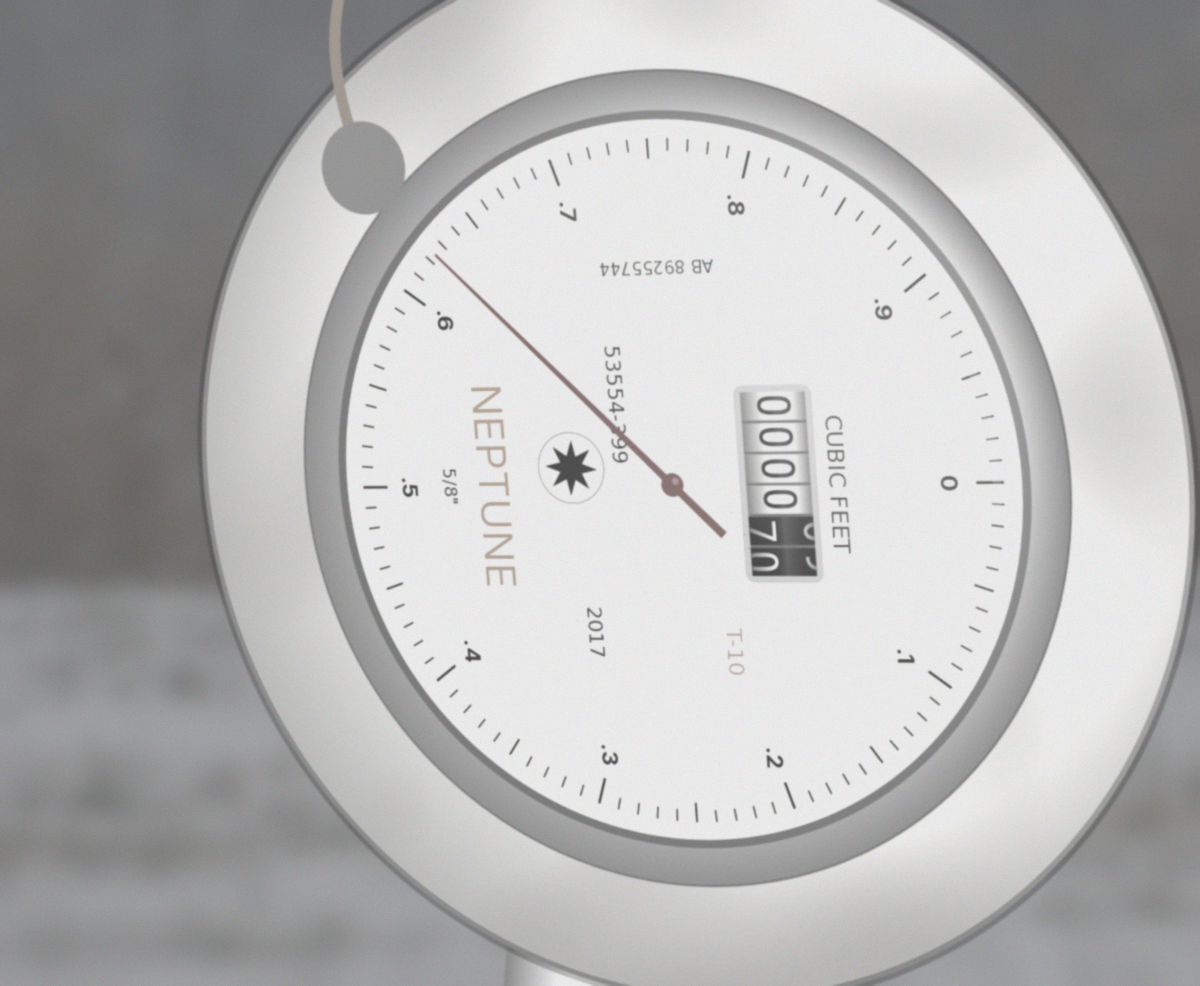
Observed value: 69.62
